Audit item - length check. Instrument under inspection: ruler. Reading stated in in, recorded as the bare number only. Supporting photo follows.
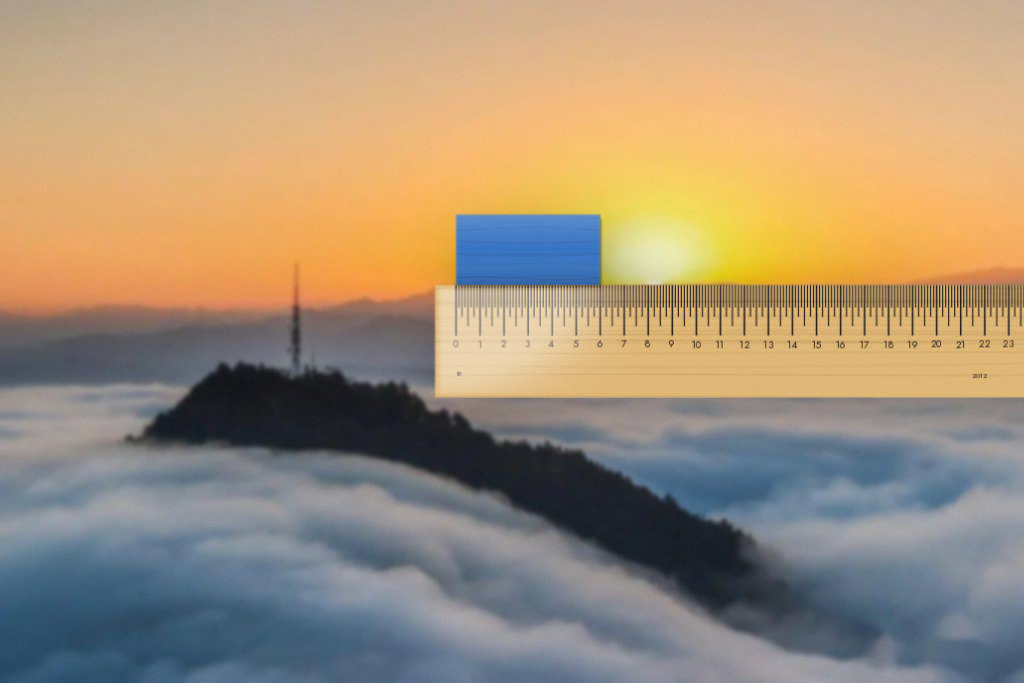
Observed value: 6
